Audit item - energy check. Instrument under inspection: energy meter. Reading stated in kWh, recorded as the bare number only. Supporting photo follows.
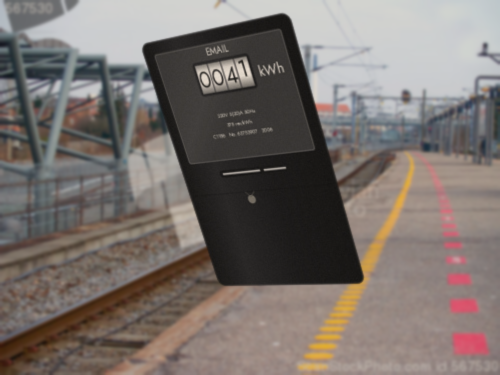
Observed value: 41
